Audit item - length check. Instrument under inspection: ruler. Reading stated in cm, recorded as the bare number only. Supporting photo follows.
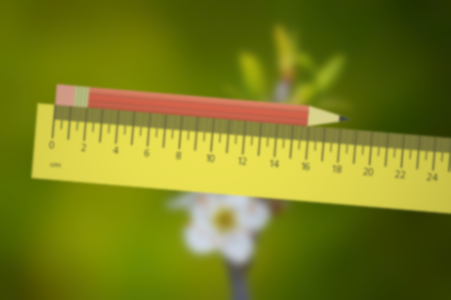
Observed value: 18.5
